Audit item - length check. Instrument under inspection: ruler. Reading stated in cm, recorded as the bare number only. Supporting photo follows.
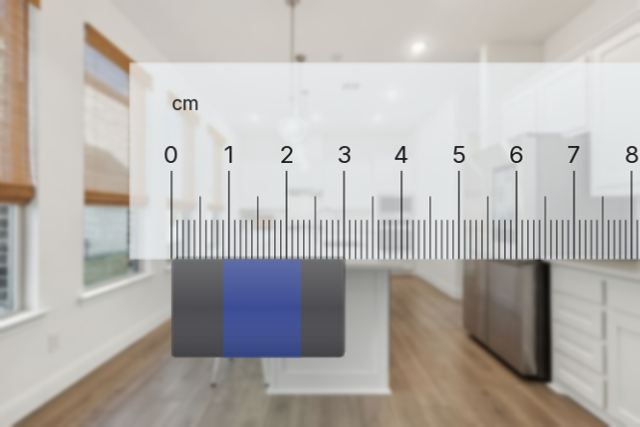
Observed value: 3
